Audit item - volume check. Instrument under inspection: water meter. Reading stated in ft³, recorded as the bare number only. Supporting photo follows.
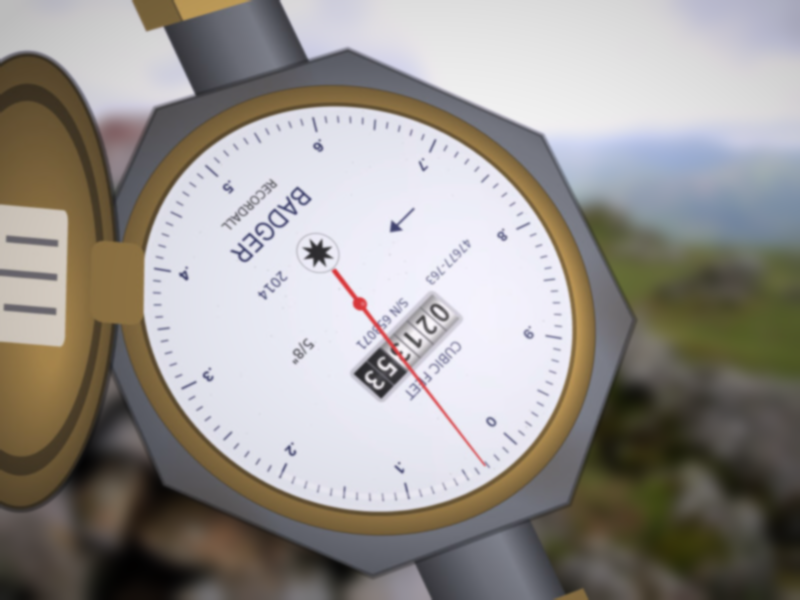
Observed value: 21353.03
